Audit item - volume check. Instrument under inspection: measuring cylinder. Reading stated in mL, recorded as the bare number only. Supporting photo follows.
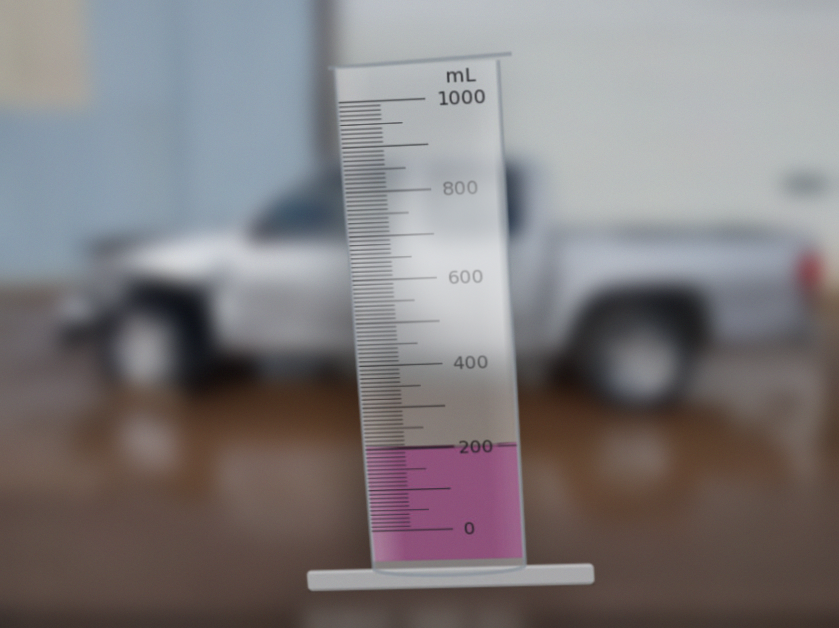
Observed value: 200
